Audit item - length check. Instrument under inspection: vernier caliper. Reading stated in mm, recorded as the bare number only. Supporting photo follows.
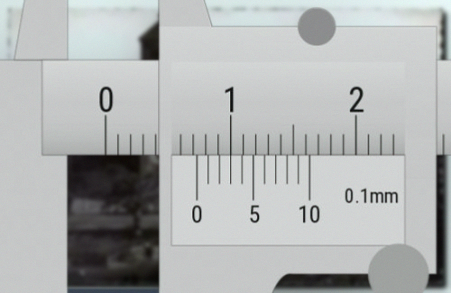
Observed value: 7.3
